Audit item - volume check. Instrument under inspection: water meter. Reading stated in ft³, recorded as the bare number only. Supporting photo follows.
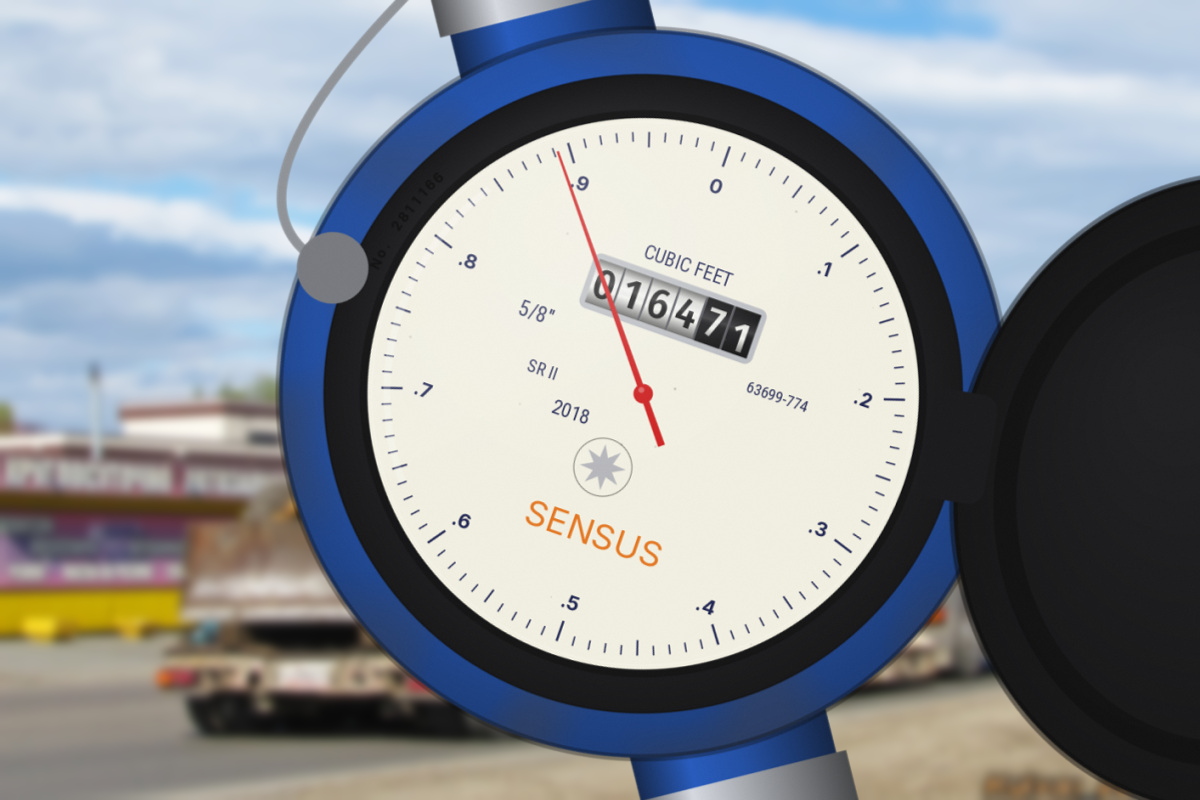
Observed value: 16470.89
